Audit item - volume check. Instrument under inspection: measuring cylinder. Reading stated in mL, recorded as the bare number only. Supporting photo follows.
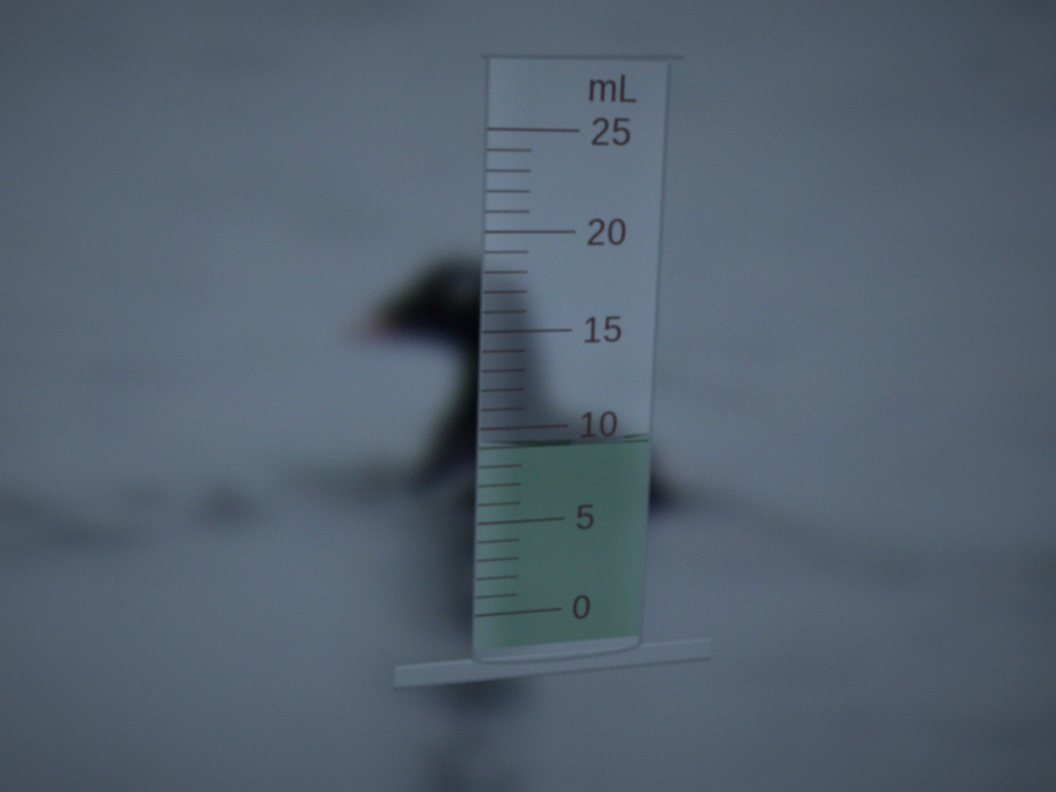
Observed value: 9
